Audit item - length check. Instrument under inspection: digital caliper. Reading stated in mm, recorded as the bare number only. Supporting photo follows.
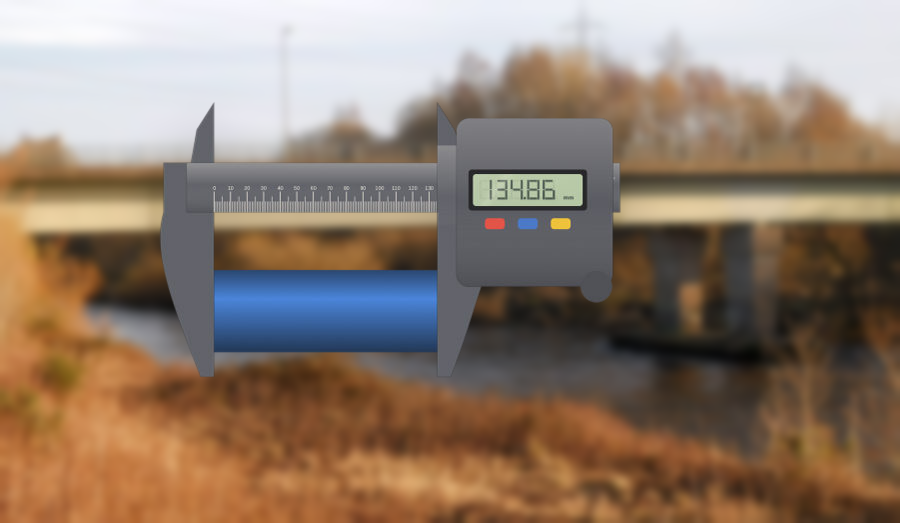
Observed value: 134.86
